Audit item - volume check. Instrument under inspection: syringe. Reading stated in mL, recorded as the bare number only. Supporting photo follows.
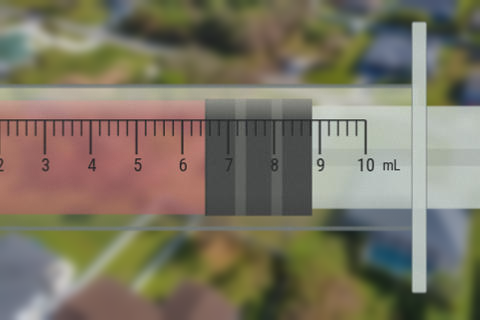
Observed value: 6.5
